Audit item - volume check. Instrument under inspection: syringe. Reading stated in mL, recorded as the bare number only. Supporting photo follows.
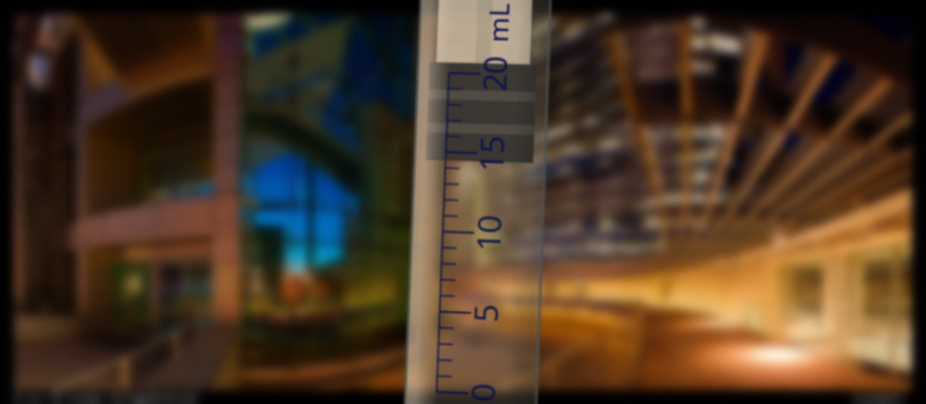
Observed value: 14.5
